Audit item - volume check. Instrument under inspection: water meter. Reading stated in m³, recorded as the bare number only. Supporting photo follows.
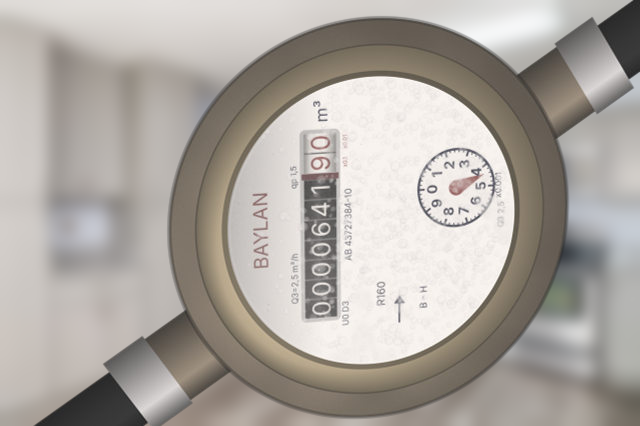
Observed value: 641.904
